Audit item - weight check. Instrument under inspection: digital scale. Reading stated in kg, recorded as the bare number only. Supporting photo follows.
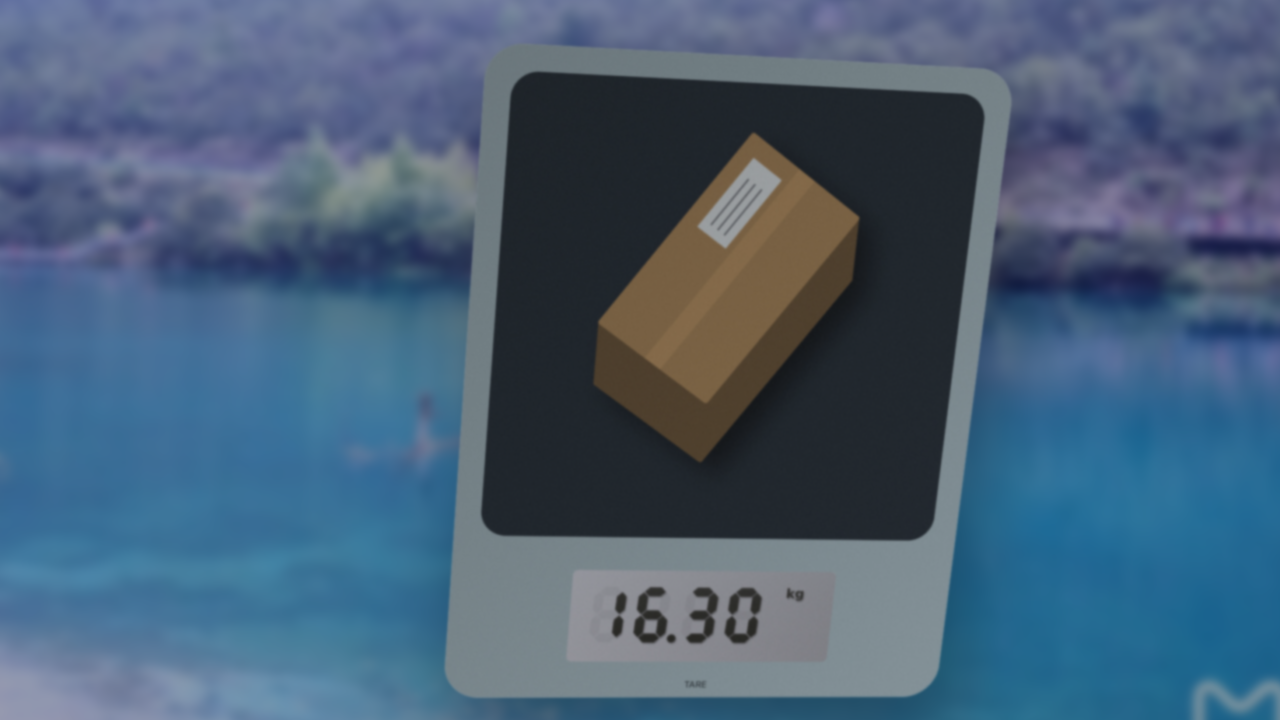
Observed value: 16.30
